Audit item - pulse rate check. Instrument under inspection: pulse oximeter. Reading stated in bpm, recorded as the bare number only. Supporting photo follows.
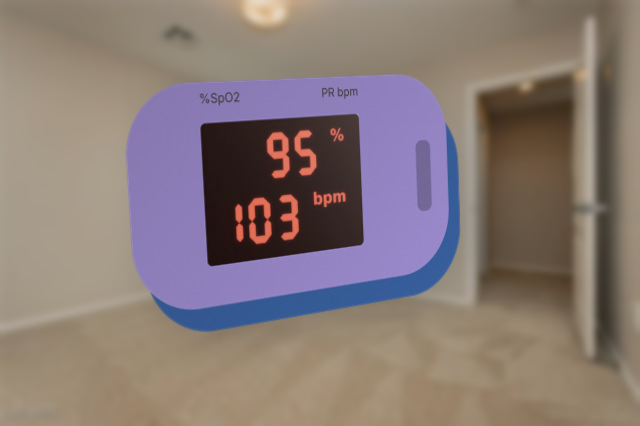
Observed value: 103
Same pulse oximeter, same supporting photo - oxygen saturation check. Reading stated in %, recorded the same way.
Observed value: 95
